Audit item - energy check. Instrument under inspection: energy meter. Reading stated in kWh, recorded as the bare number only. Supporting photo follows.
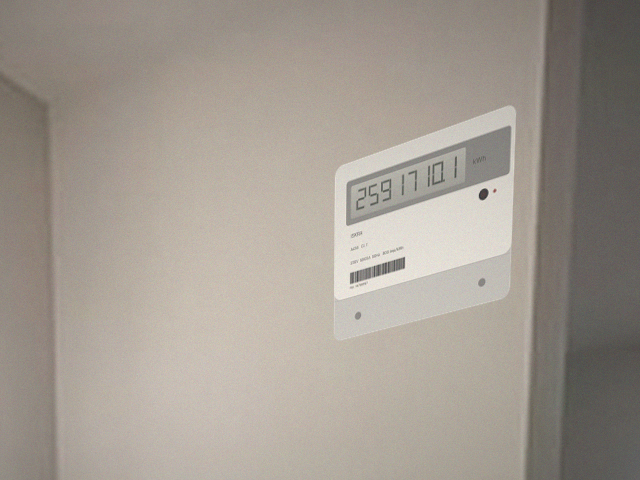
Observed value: 2591710.1
